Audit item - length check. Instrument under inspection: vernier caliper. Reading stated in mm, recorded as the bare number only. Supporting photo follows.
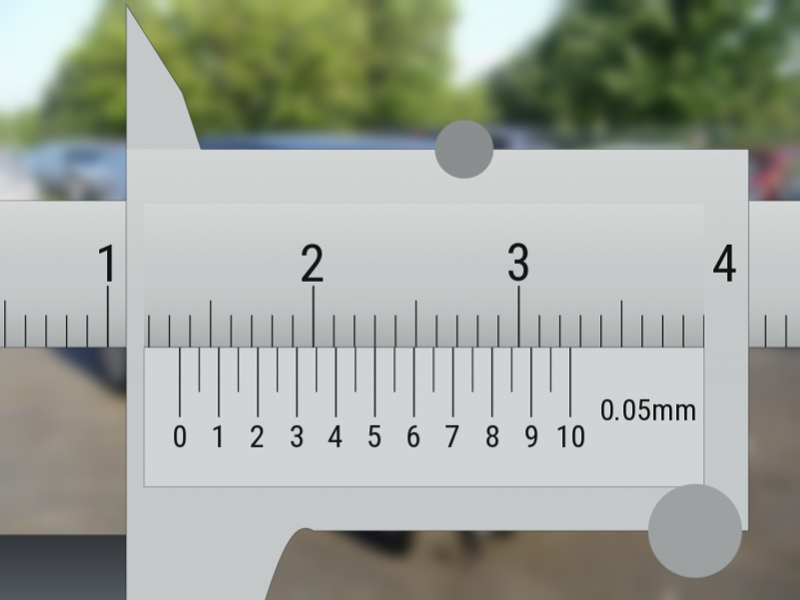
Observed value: 13.5
